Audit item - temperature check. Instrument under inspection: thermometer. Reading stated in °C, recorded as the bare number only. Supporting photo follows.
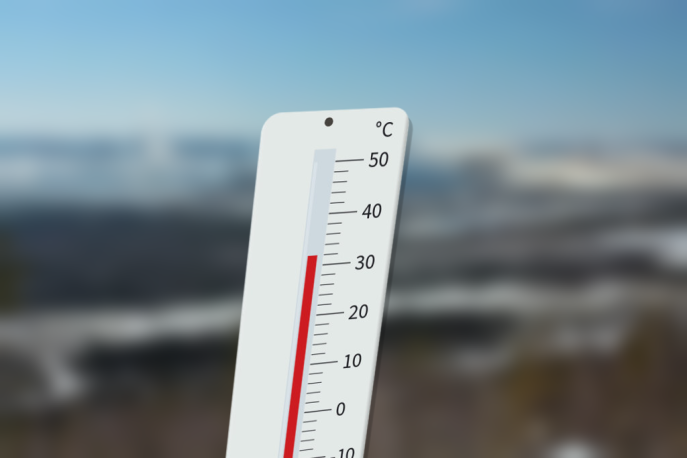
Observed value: 32
